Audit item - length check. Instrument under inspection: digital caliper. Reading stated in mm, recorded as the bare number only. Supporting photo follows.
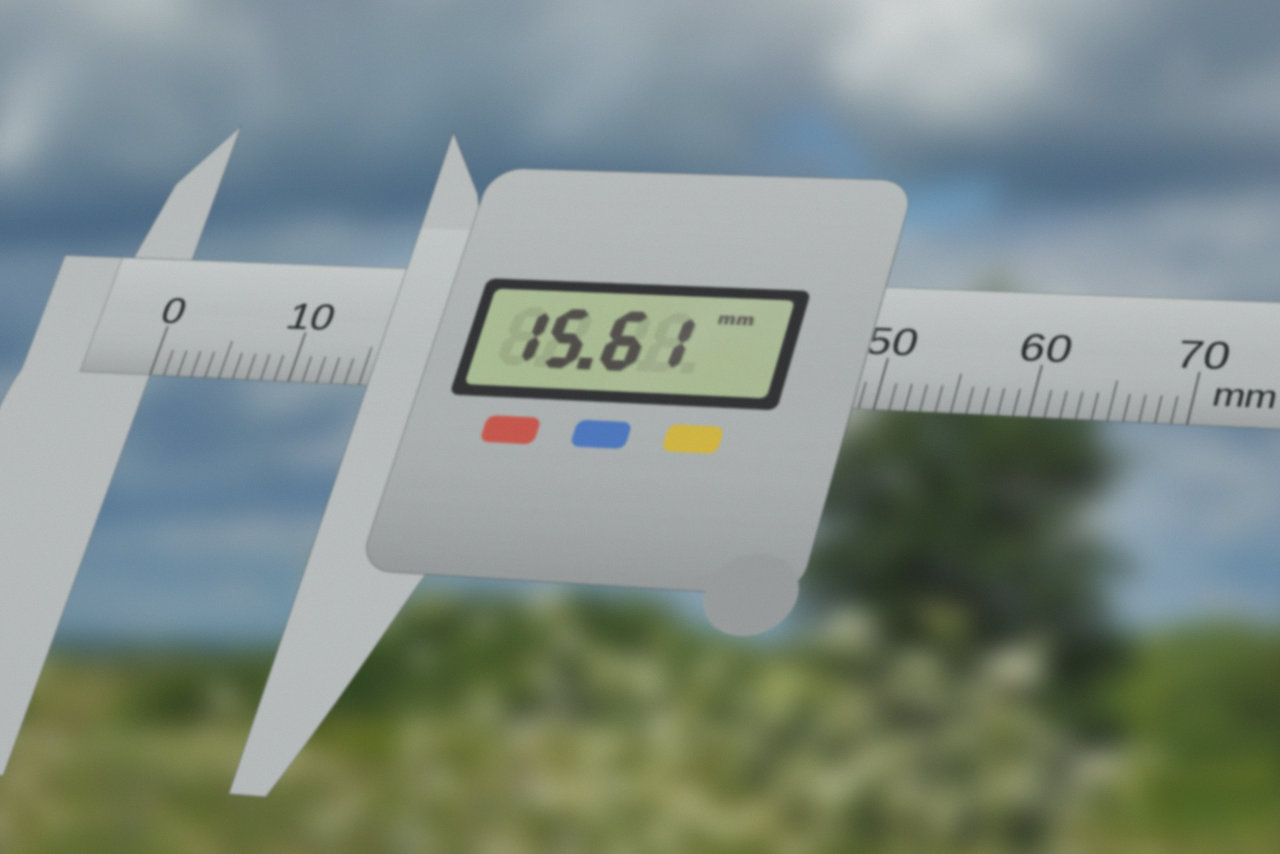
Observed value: 15.61
